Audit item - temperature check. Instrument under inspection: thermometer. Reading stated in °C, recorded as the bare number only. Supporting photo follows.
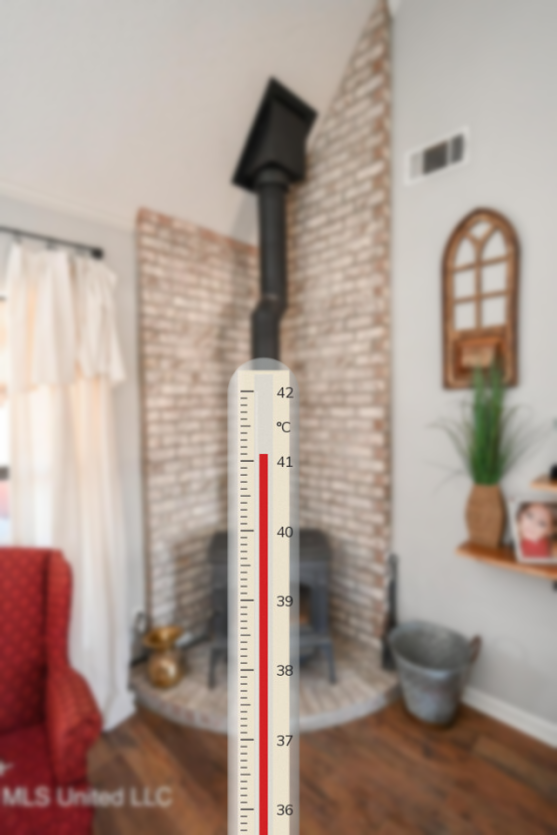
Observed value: 41.1
